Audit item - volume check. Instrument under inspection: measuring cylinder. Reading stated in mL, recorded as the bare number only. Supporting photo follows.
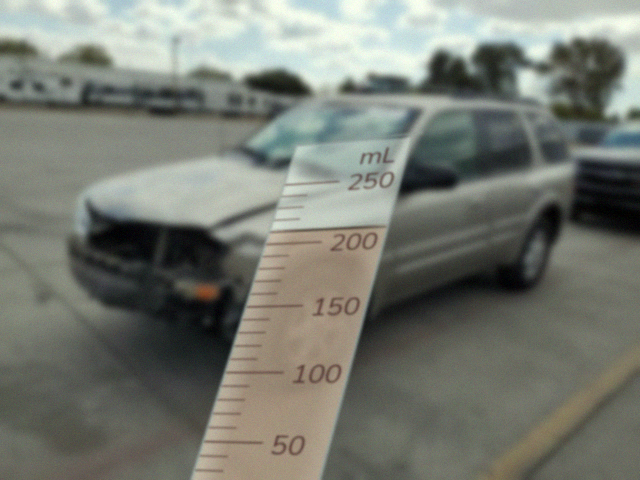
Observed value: 210
